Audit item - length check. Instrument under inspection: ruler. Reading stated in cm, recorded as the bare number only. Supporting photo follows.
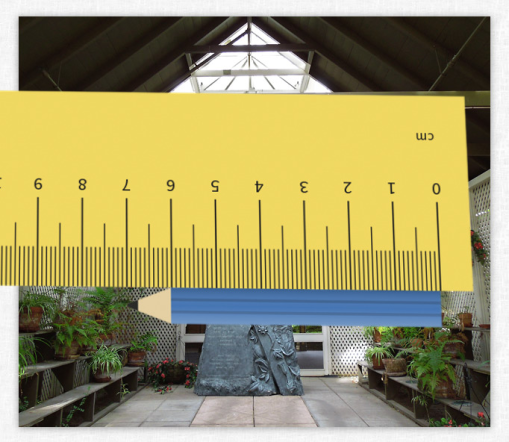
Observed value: 7
